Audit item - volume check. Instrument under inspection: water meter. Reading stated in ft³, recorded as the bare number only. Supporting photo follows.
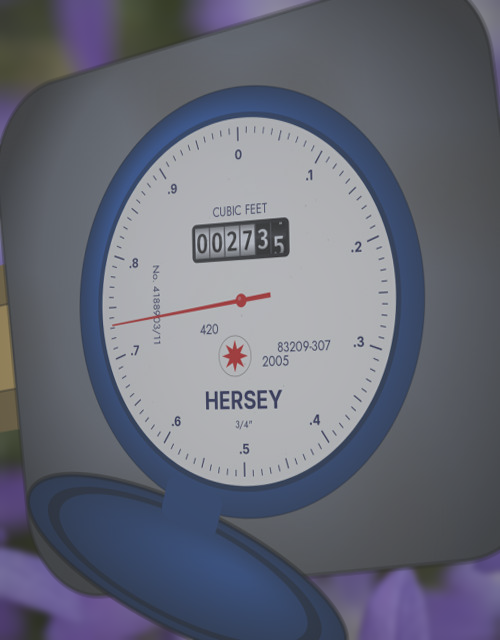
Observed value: 2734.73
